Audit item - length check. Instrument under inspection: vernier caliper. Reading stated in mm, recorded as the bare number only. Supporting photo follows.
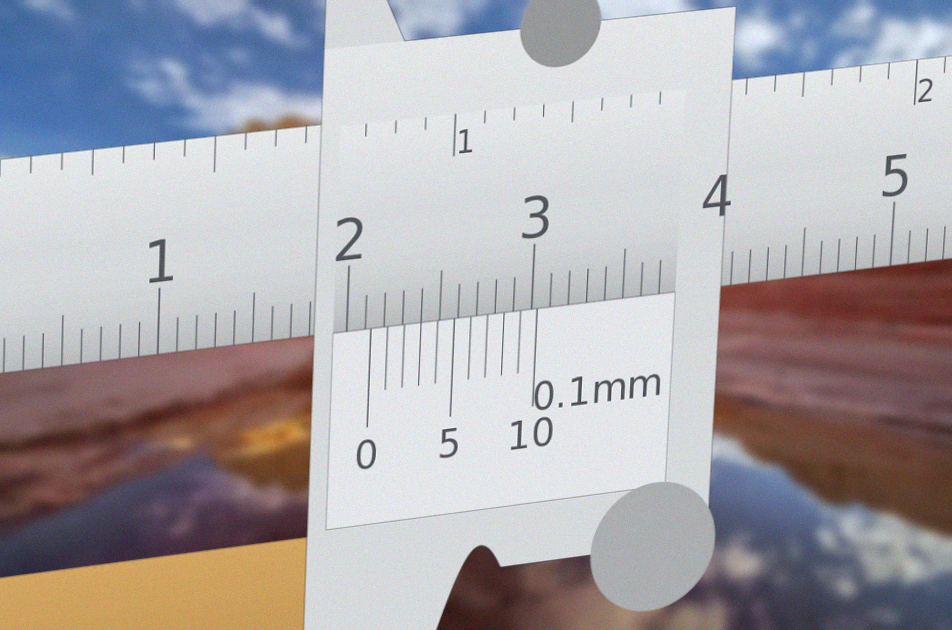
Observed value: 21.3
